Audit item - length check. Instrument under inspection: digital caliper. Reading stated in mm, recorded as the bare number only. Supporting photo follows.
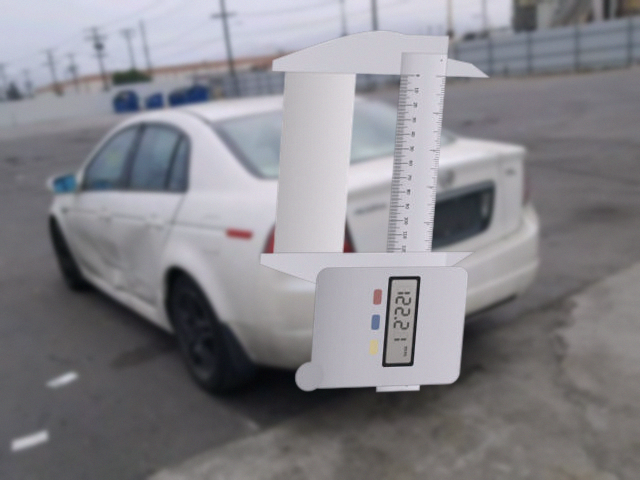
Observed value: 122.21
